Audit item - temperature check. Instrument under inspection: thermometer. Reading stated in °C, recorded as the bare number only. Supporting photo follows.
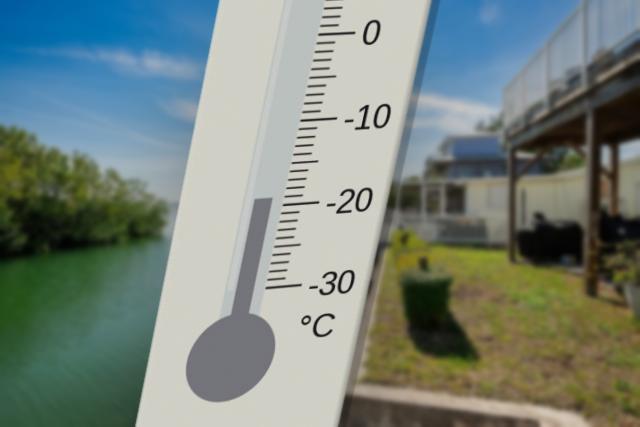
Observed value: -19
